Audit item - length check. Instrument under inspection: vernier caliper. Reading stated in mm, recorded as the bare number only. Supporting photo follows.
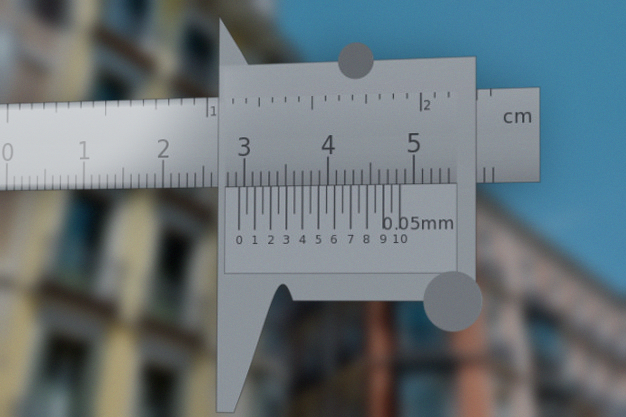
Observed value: 29.4
